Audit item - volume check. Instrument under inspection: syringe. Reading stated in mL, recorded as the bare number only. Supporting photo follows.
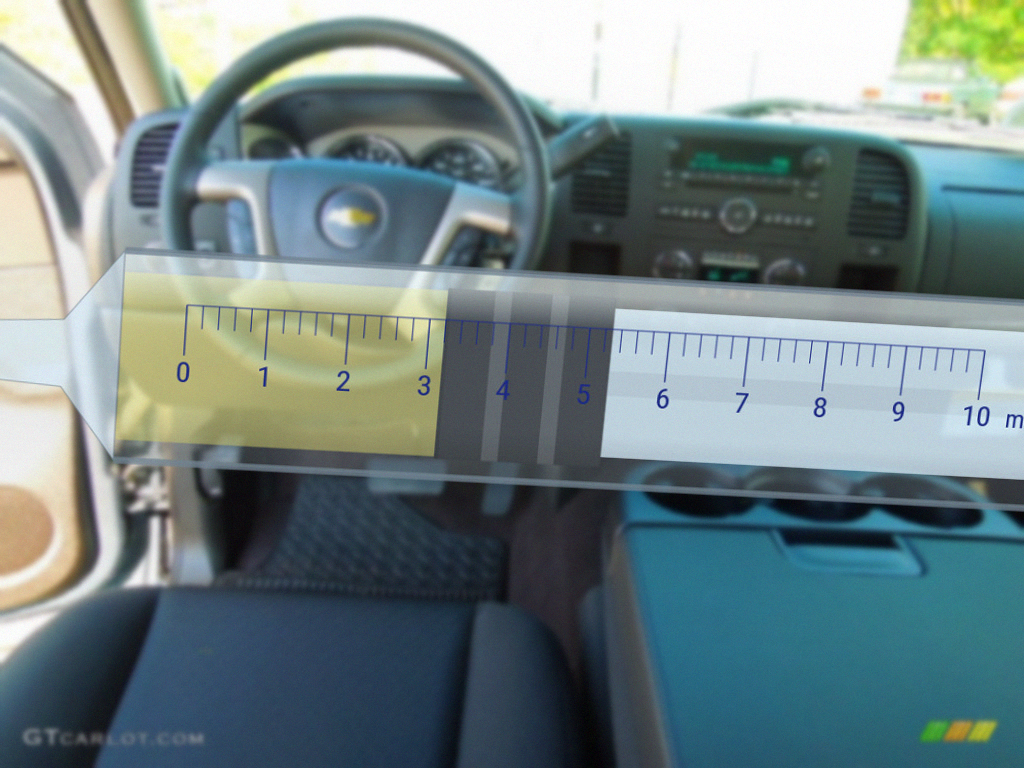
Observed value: 3.2
